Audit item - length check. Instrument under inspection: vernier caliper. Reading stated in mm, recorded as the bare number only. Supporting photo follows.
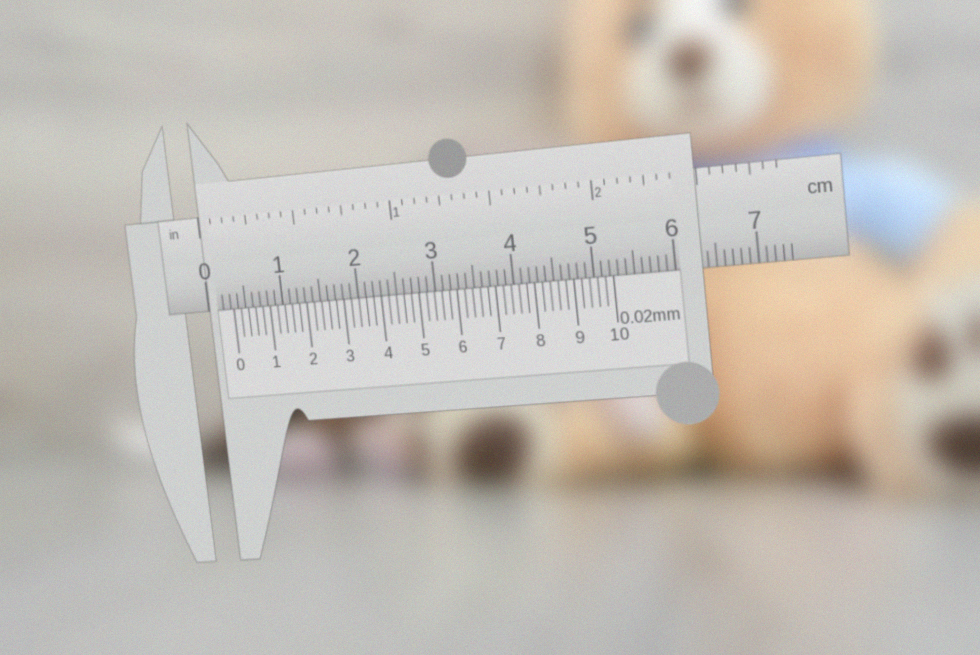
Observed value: 3.4
